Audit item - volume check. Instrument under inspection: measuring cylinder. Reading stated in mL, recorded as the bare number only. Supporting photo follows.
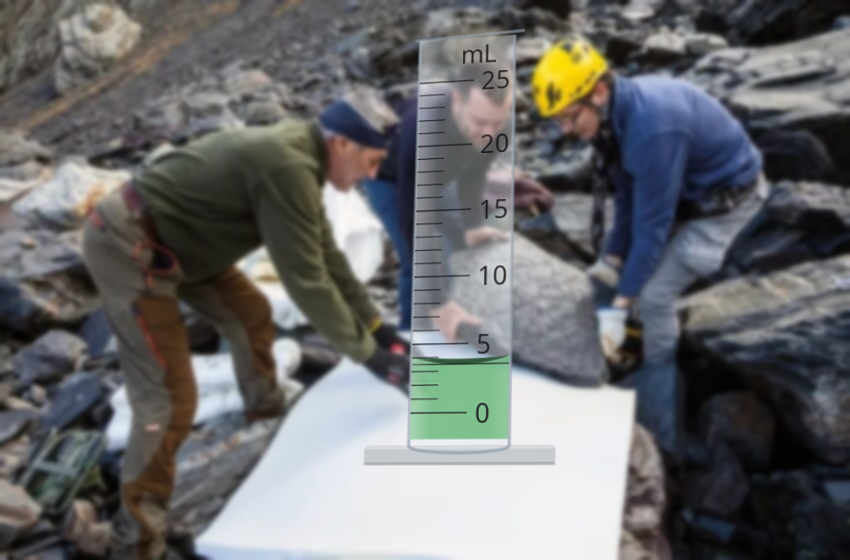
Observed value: 3.5
